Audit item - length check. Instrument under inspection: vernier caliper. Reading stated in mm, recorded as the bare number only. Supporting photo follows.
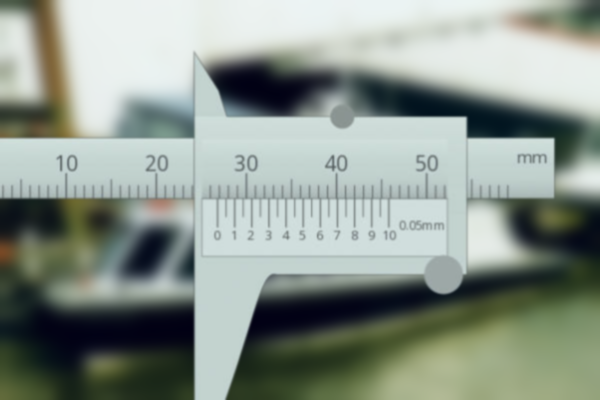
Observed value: 26.8
